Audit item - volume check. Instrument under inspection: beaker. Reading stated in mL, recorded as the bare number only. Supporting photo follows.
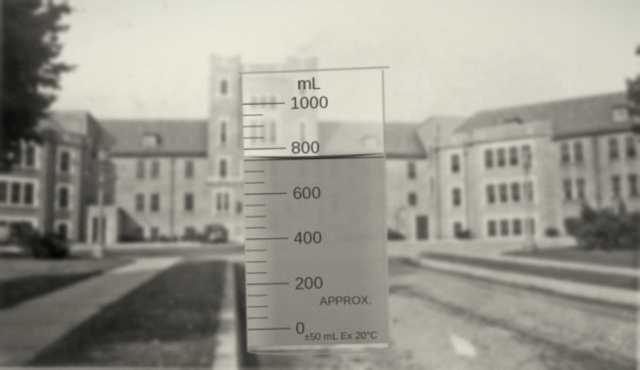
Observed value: 750
